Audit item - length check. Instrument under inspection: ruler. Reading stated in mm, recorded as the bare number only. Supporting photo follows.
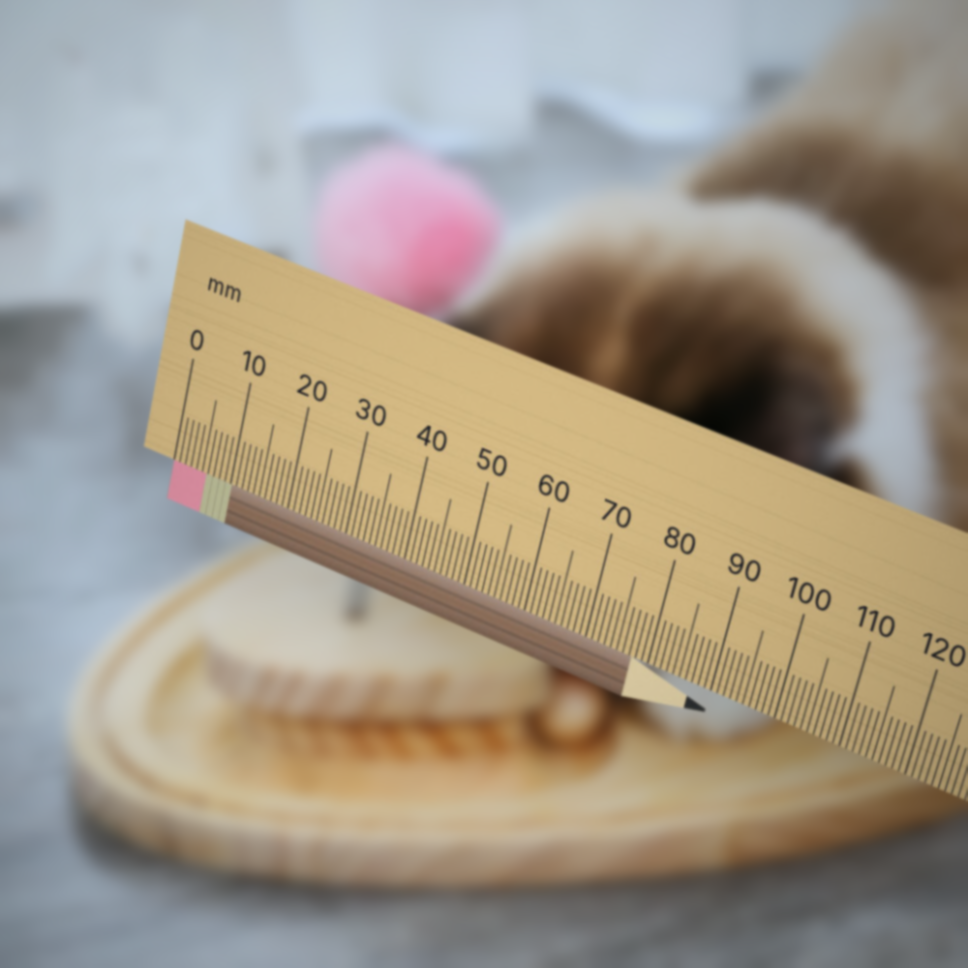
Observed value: 90
